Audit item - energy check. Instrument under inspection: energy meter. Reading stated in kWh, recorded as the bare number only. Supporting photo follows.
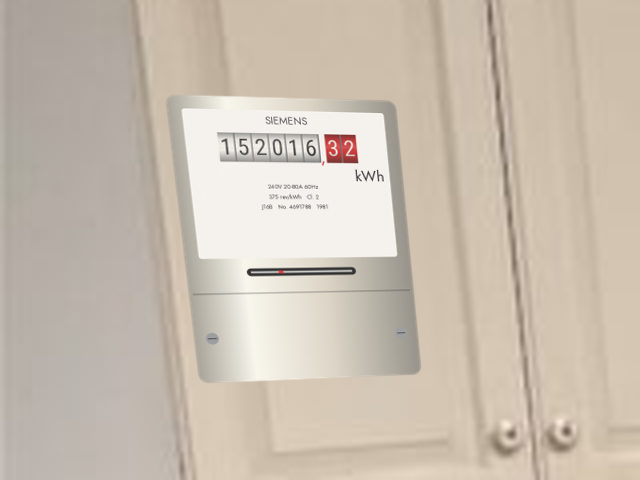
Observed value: 152016.32
